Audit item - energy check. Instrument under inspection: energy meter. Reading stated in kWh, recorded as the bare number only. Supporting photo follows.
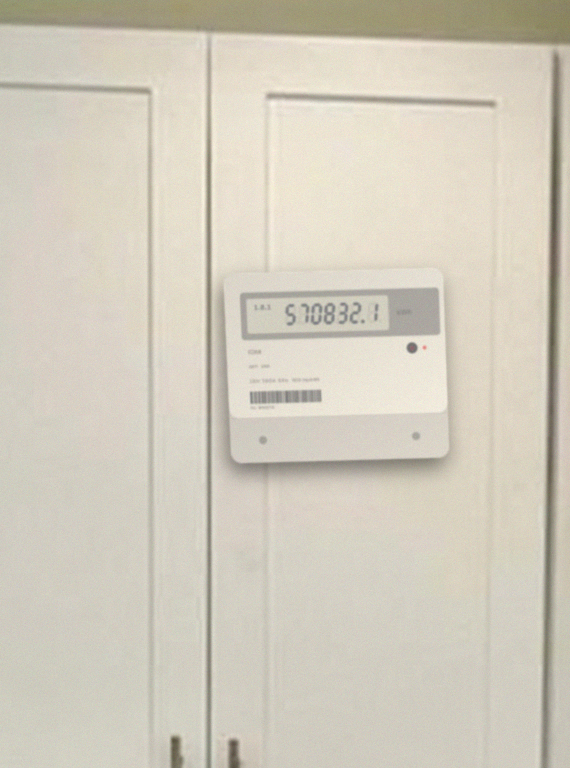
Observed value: 570832.1
